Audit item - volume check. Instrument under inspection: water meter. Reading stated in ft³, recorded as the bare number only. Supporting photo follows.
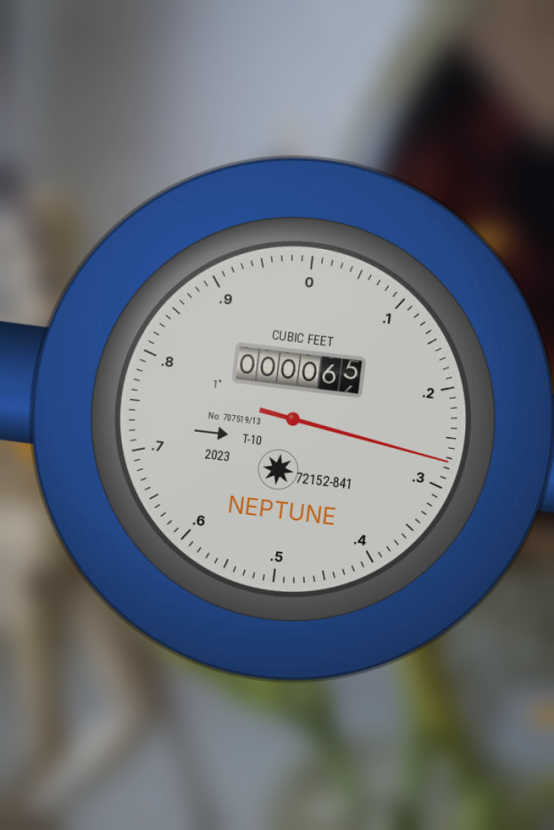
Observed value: 65.27
